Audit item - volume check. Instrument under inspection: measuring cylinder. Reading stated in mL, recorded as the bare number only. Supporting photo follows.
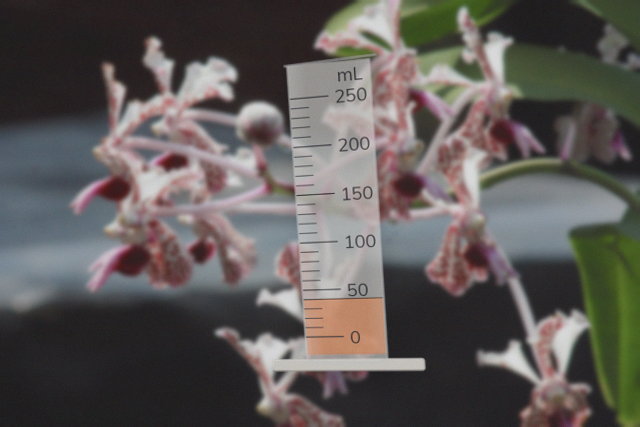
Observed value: 40
